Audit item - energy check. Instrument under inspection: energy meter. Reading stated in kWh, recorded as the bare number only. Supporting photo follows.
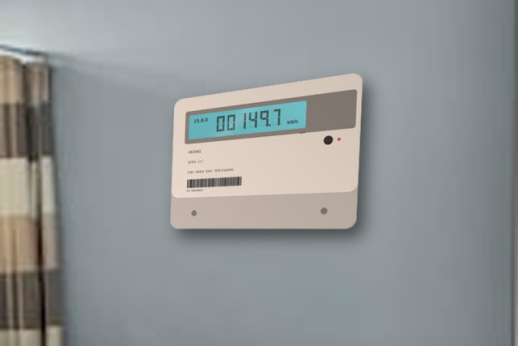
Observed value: 149.7
